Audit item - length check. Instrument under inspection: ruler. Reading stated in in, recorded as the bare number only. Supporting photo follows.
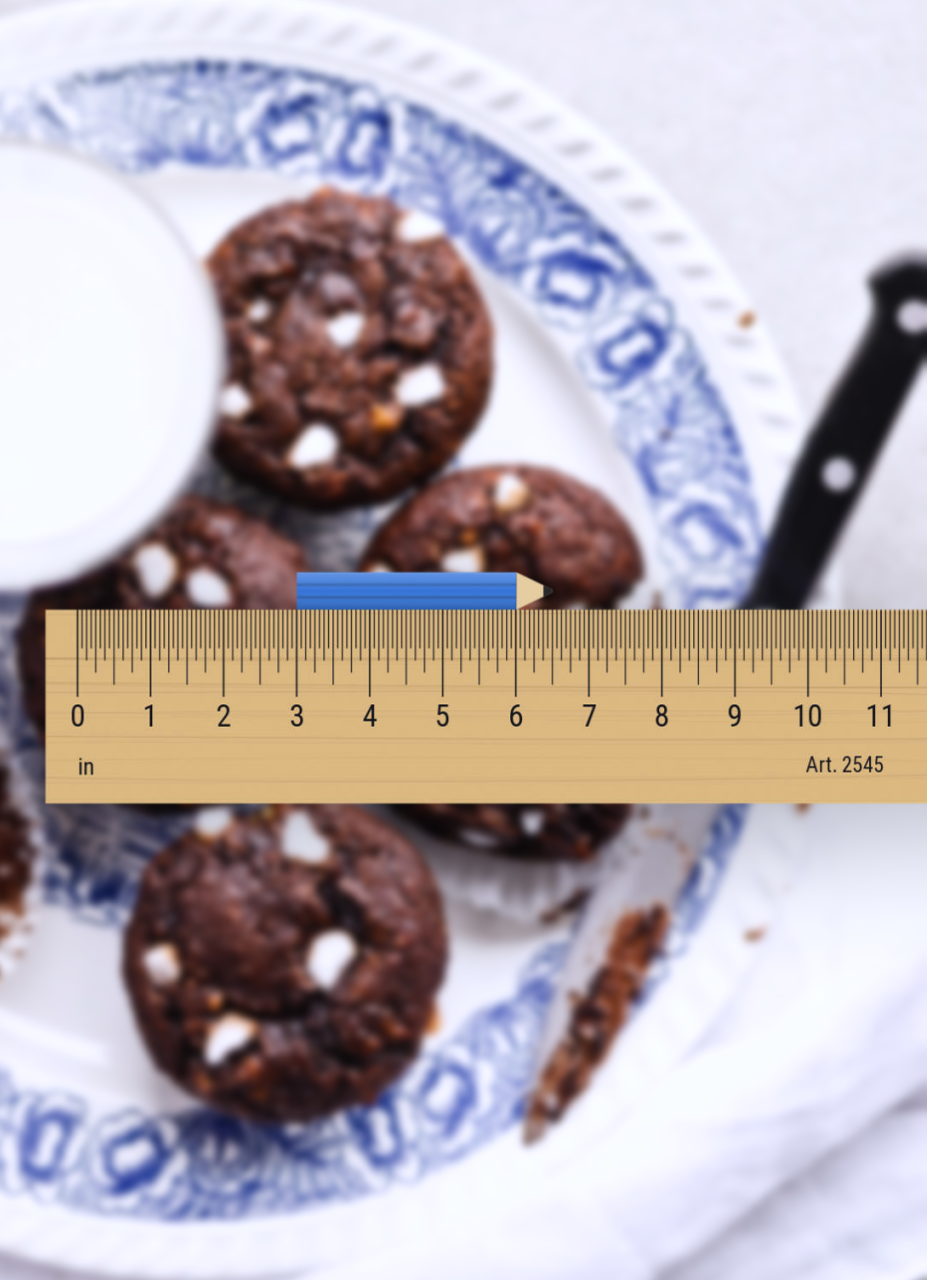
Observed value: 3.5
